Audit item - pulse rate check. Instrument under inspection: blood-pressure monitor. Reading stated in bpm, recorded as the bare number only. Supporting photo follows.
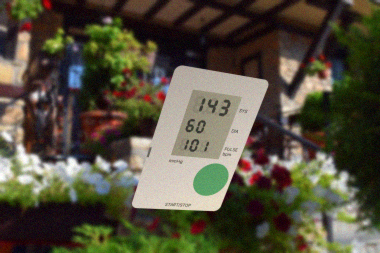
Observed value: 101
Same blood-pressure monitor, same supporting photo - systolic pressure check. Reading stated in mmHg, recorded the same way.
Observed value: 143
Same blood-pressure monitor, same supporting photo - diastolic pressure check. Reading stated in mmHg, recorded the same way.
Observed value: 60
